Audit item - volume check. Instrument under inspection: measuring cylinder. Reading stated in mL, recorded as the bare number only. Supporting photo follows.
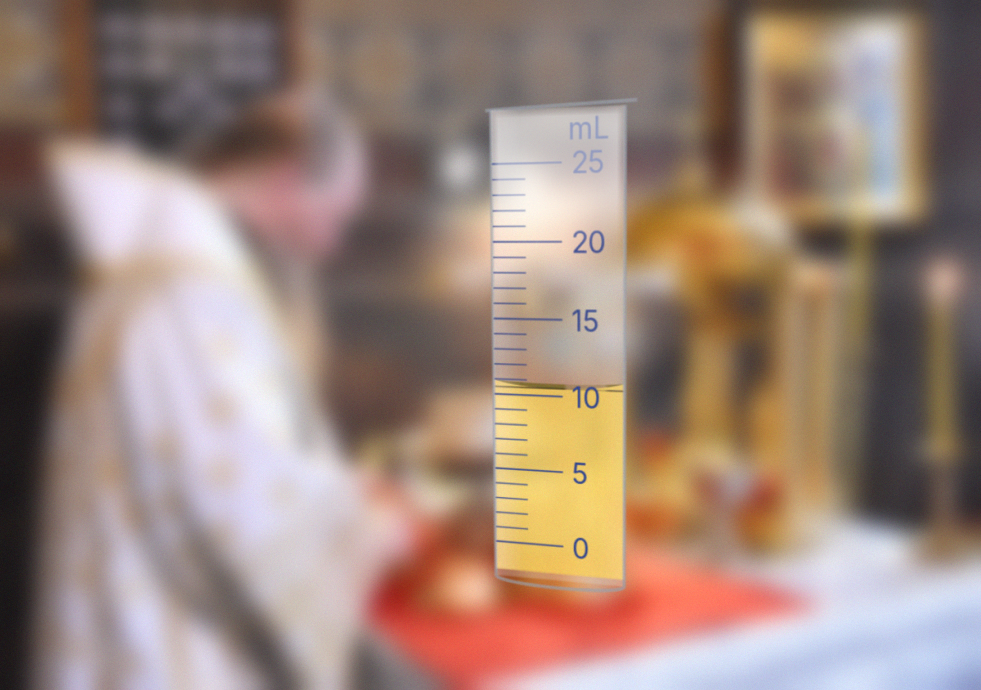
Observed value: 10.5
